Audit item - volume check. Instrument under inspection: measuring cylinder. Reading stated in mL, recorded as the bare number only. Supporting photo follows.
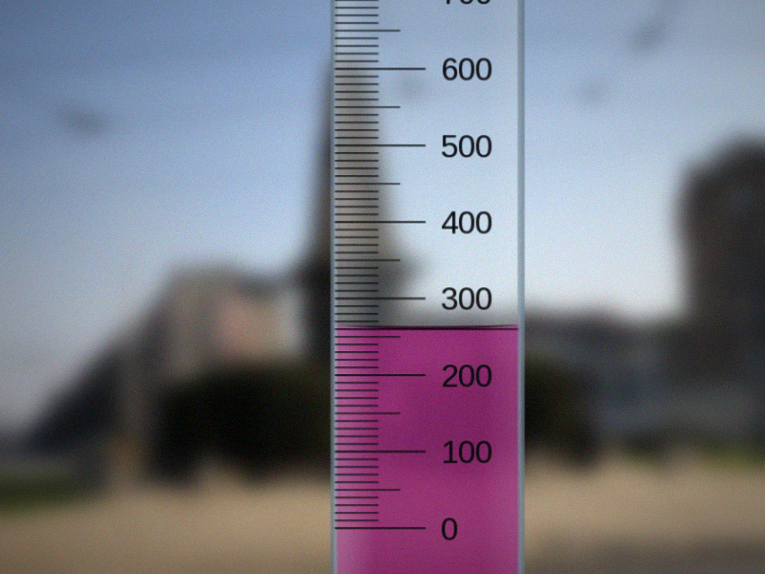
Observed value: 260
